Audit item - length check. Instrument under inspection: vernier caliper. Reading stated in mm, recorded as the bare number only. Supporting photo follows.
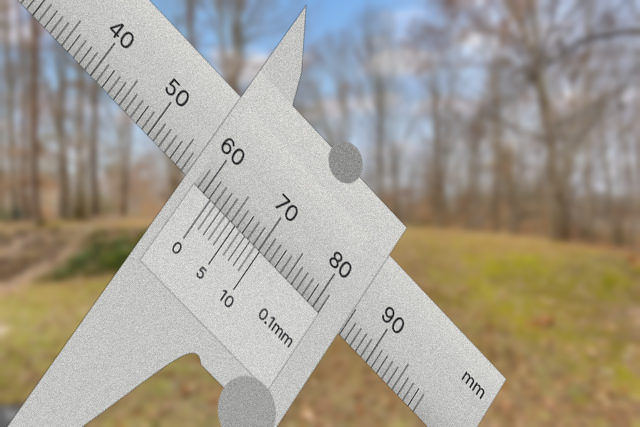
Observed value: 61.2
